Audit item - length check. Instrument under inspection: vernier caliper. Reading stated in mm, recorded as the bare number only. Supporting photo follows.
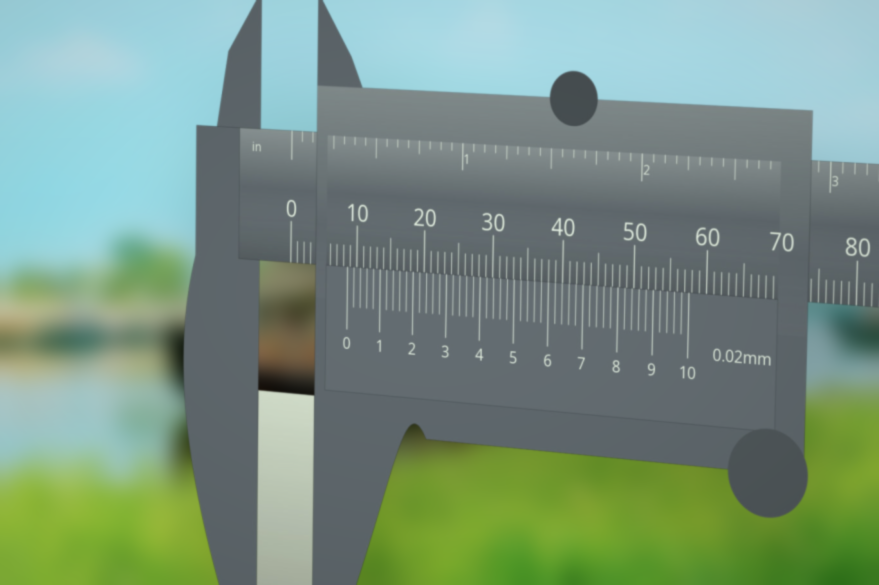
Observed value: 8.6
